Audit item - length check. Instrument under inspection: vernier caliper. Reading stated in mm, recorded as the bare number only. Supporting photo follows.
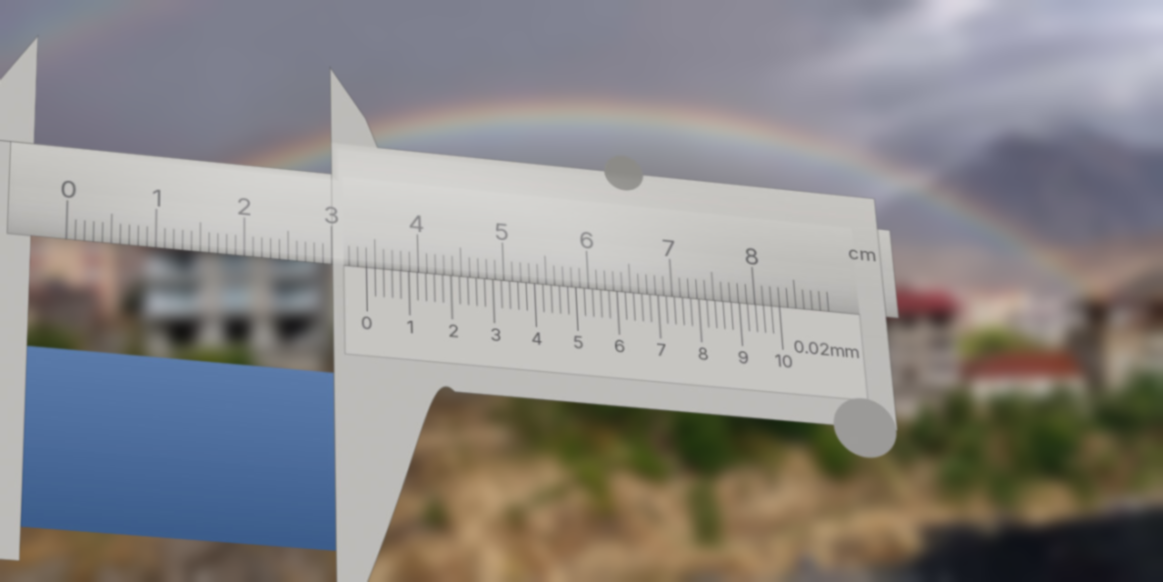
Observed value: 34.0
